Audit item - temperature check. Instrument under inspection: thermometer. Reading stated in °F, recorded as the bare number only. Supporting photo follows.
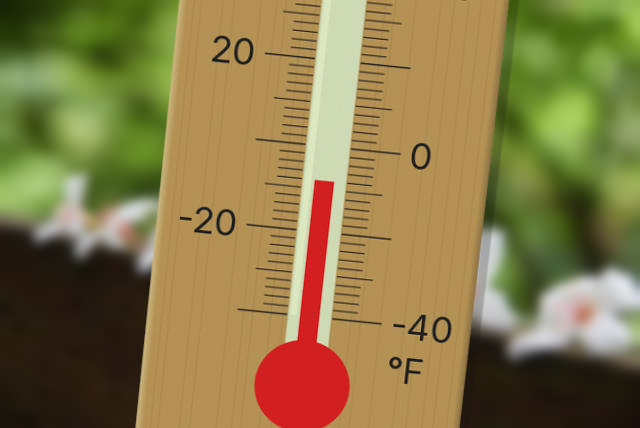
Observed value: -8
